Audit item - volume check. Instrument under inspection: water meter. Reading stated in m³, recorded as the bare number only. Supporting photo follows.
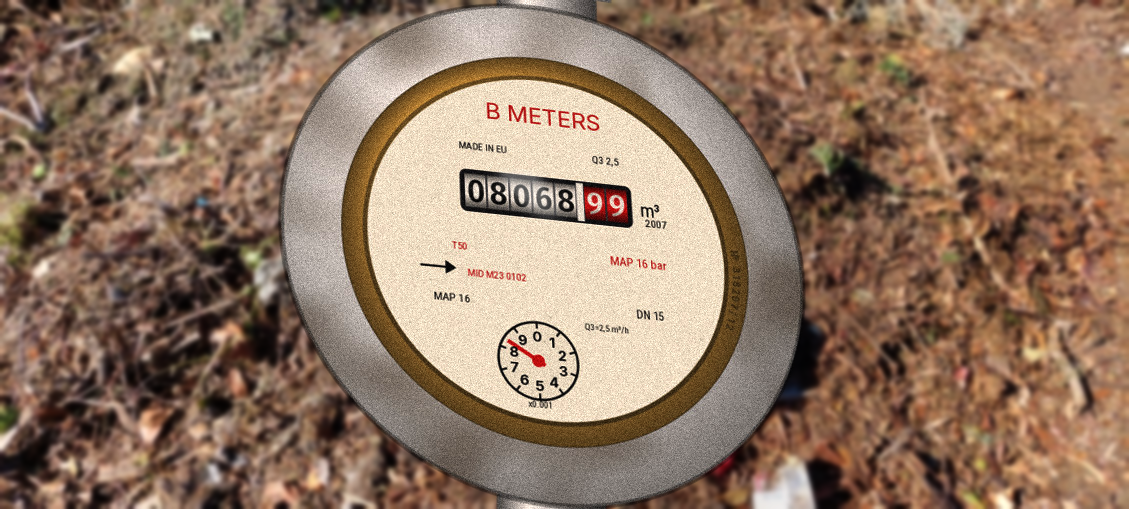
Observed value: 8068.998
